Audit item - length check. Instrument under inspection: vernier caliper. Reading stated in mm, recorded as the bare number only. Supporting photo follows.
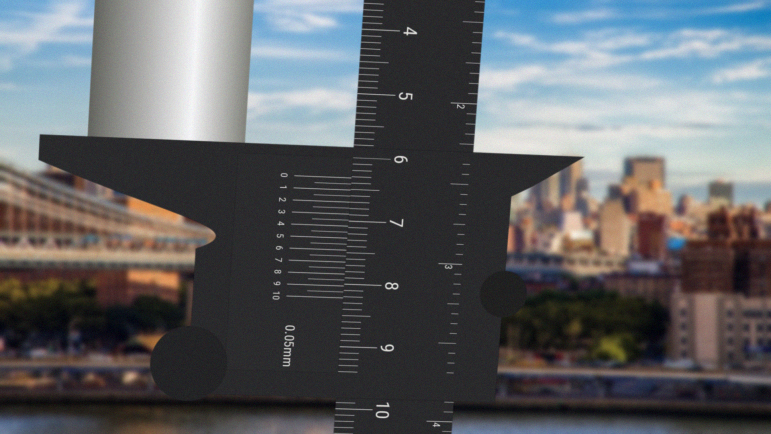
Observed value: 63.2
